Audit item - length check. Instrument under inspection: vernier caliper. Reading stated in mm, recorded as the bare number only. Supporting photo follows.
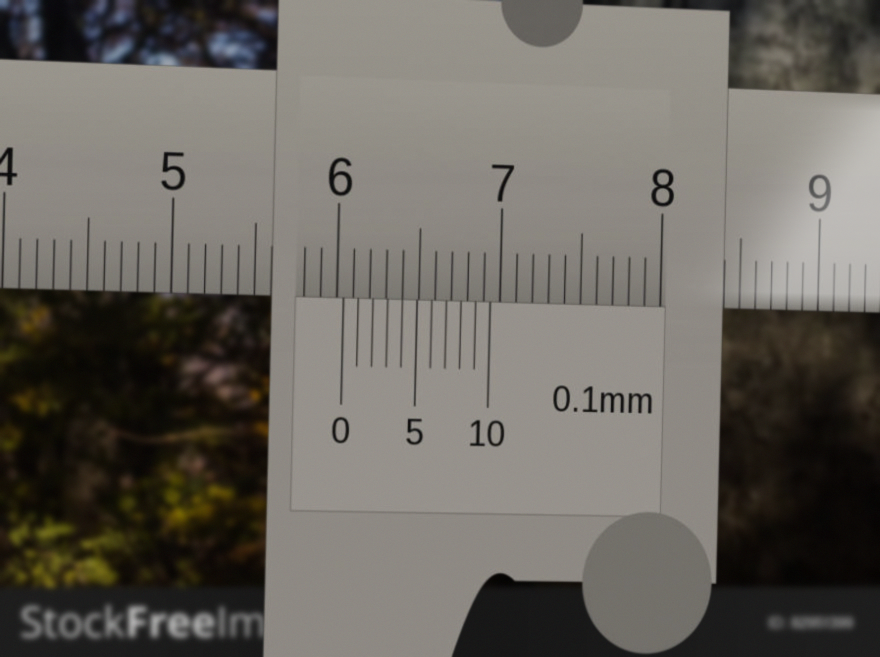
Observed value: 60.4
